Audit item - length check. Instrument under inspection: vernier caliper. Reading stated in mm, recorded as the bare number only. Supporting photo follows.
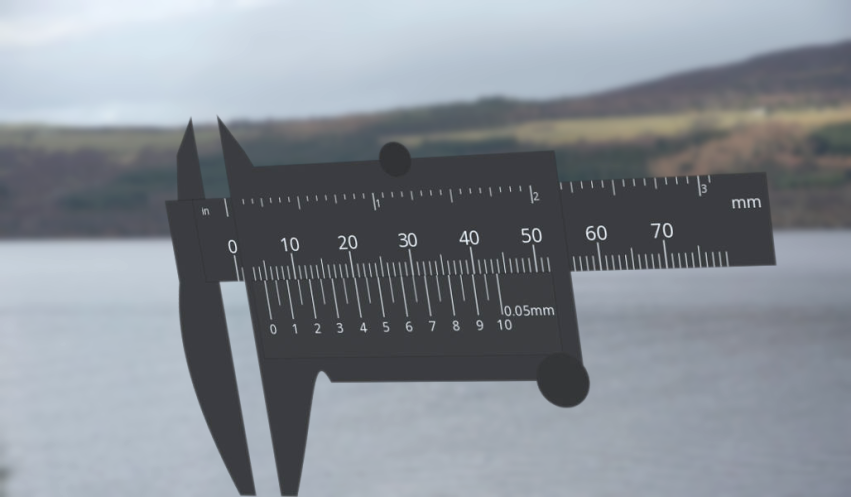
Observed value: 4.6
